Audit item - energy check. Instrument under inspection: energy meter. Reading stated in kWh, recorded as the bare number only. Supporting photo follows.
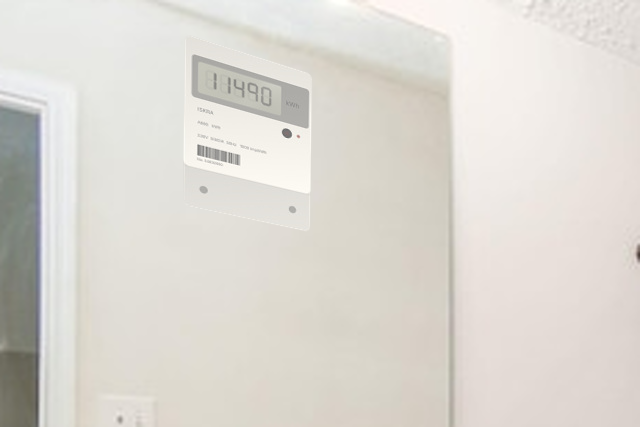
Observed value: 11490
